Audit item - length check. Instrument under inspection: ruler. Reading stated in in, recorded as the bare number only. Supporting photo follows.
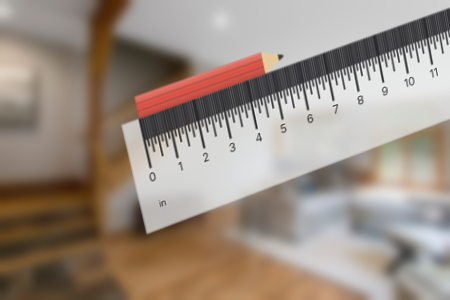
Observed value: 5.5
